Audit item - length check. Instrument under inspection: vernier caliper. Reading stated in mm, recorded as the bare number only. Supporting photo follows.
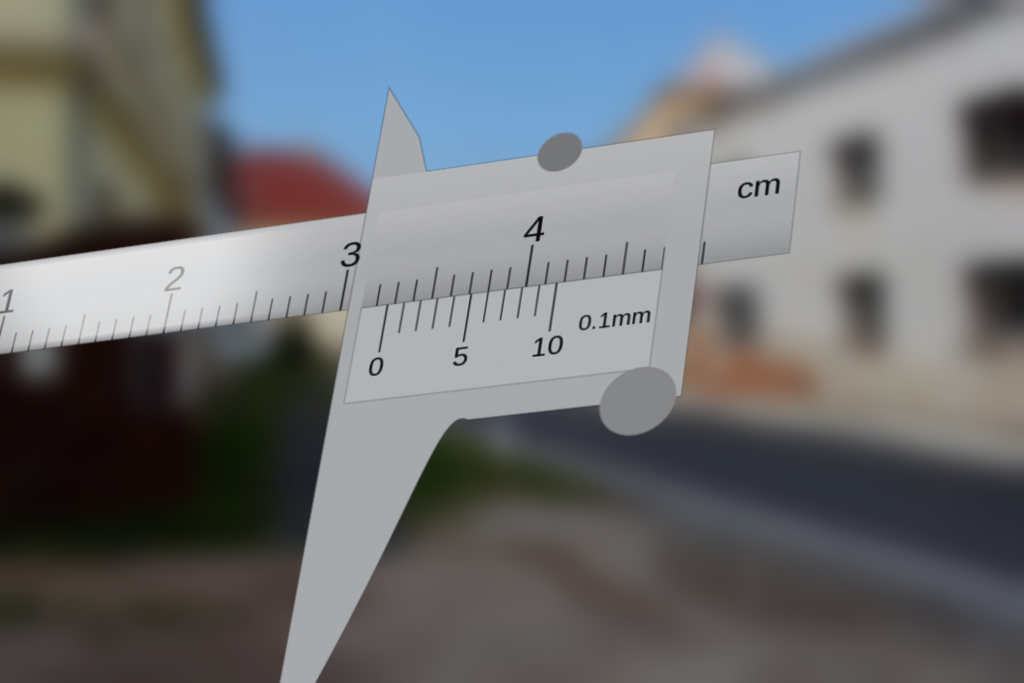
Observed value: 32.6
